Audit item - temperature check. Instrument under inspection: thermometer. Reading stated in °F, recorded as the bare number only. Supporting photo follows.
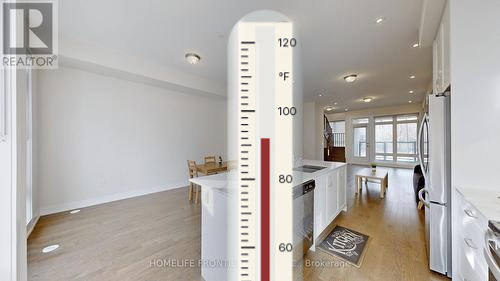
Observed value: 92
